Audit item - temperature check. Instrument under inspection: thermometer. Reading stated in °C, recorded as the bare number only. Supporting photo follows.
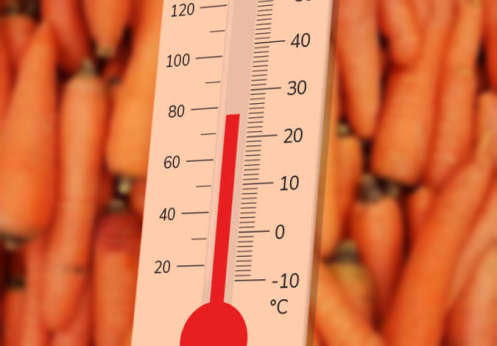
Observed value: 25
